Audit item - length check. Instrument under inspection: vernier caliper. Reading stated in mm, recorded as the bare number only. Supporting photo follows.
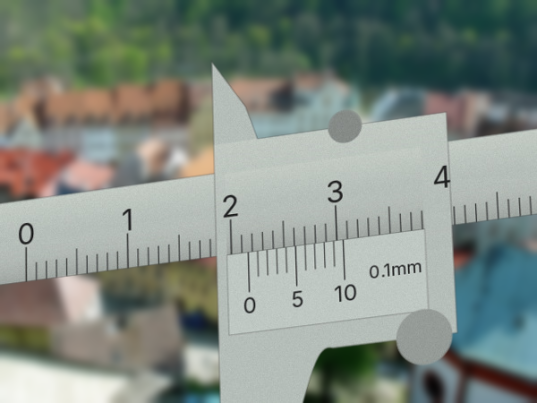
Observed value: 21.6
